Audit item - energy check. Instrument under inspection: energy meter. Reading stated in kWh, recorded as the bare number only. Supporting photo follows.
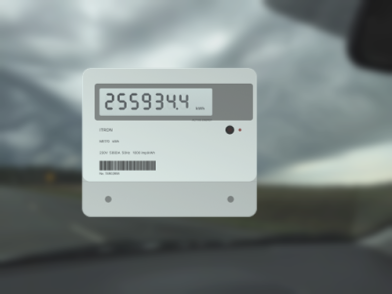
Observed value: 255934.4
